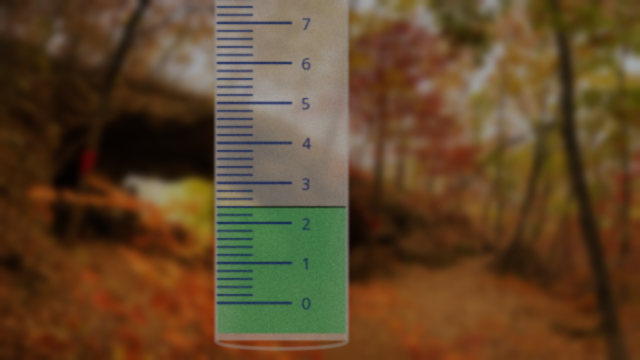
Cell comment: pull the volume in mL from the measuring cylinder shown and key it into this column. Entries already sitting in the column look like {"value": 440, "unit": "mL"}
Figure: {"value": 2.4, "unit": "mL"}
